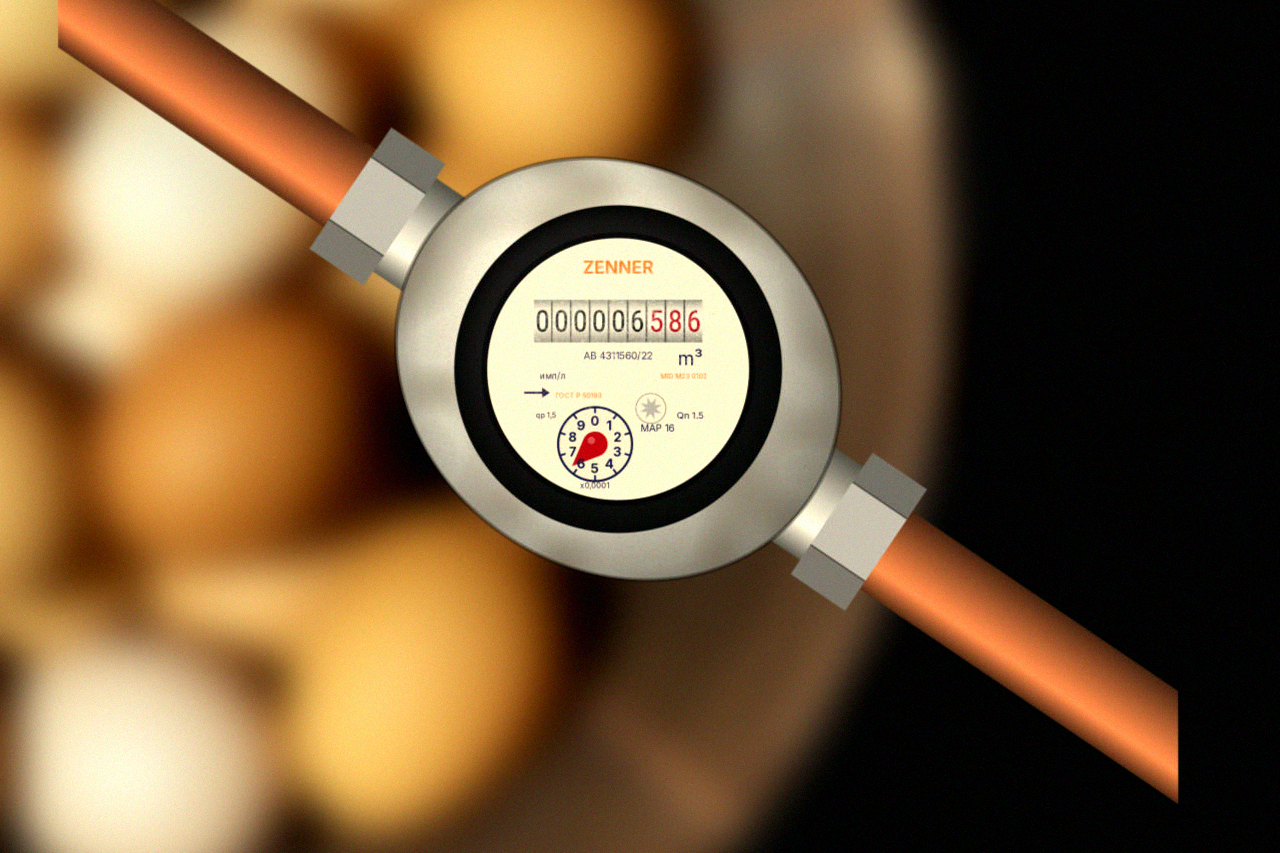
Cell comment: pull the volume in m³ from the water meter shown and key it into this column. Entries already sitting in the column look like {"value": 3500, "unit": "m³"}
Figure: {"value": 6.5866, "unit": "m³"}
